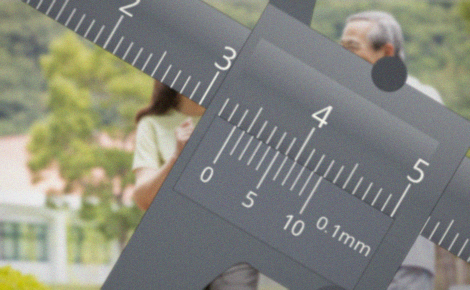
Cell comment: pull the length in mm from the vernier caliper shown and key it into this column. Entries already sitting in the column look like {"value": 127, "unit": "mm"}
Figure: {"value": 33.8, "unit": "mm"}
